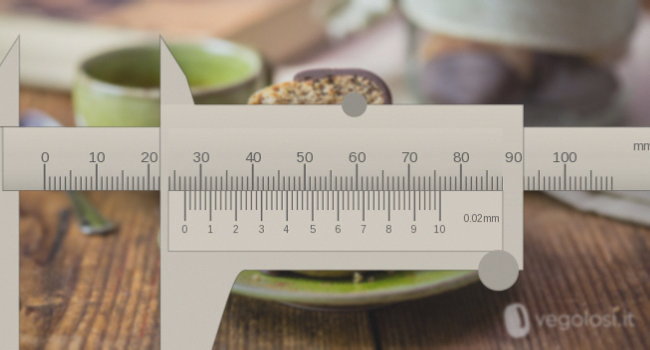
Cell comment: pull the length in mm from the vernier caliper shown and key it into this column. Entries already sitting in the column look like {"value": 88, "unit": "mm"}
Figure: {"value": 27.0, "unit": "mm"}
